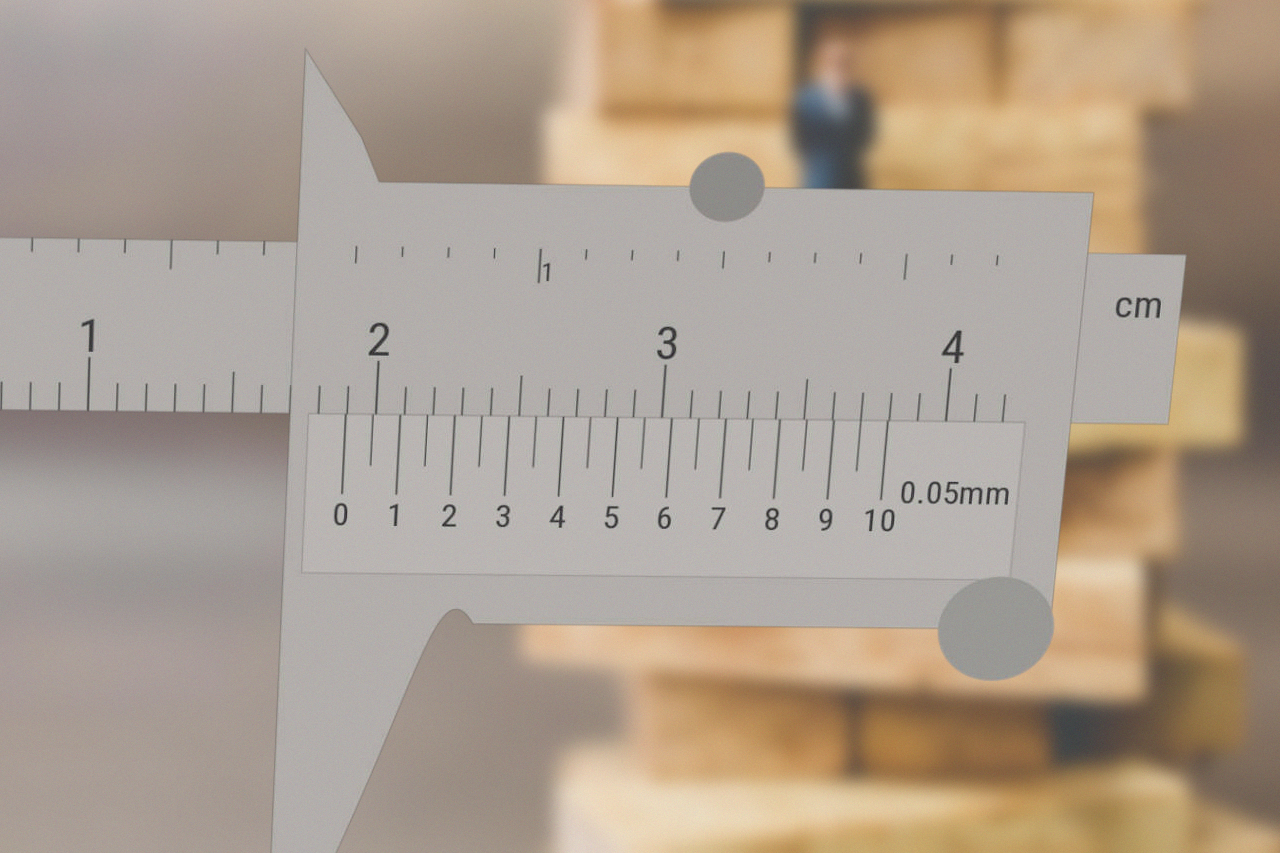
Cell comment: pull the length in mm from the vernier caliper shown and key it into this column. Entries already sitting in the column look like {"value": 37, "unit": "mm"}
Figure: {"value": 18.95, "unit": "mm"}
